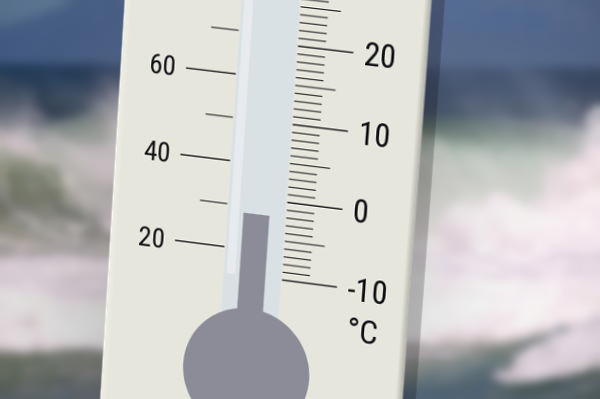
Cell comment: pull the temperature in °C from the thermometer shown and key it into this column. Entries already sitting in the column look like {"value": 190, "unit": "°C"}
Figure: {"value": -2, "unit": "°C"}
